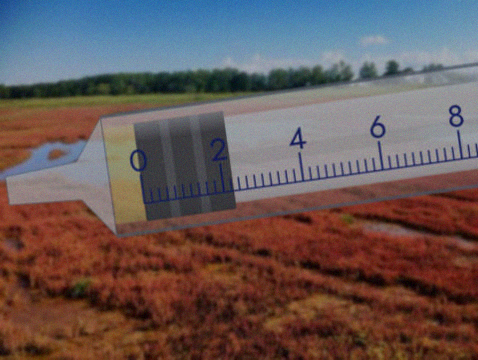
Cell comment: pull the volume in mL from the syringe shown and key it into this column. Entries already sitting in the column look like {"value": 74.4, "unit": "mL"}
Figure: {"value": 0, "unit": "mL"}
